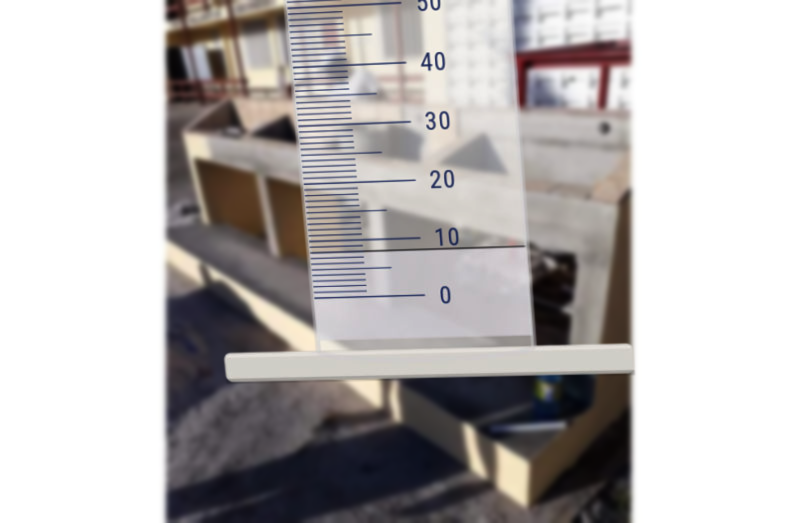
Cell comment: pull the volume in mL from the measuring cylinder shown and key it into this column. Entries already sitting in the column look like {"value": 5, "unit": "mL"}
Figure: {"value": 8, "unit": "mL"}
